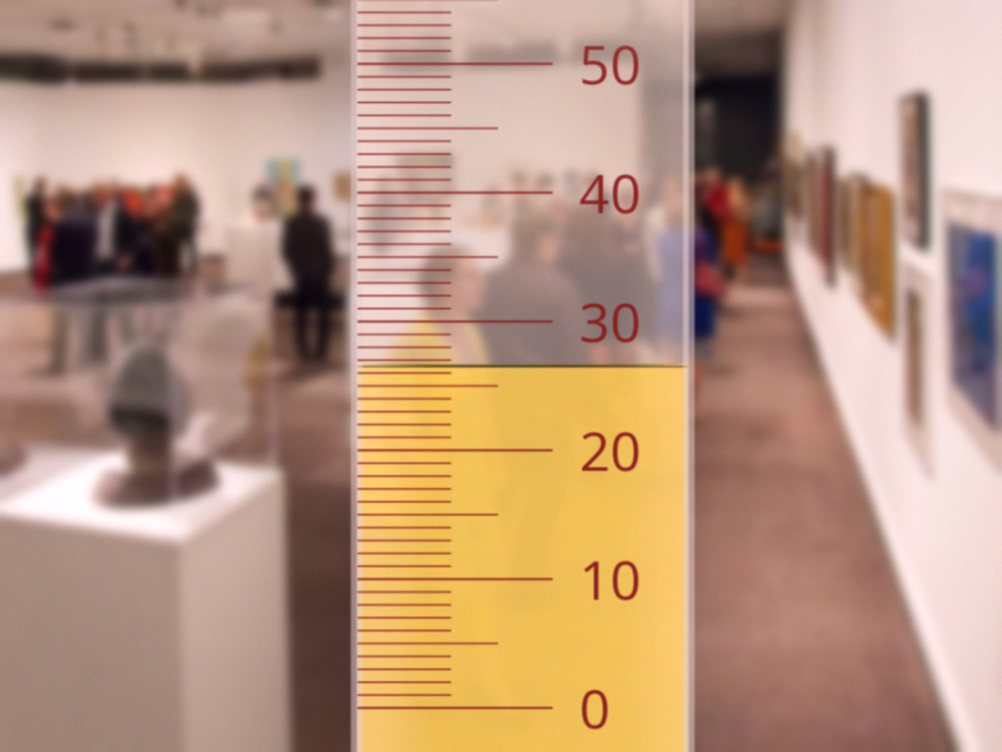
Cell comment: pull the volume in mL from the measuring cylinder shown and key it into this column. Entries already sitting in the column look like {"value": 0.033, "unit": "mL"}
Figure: {"value": 26.5, "unit": "mL"}
